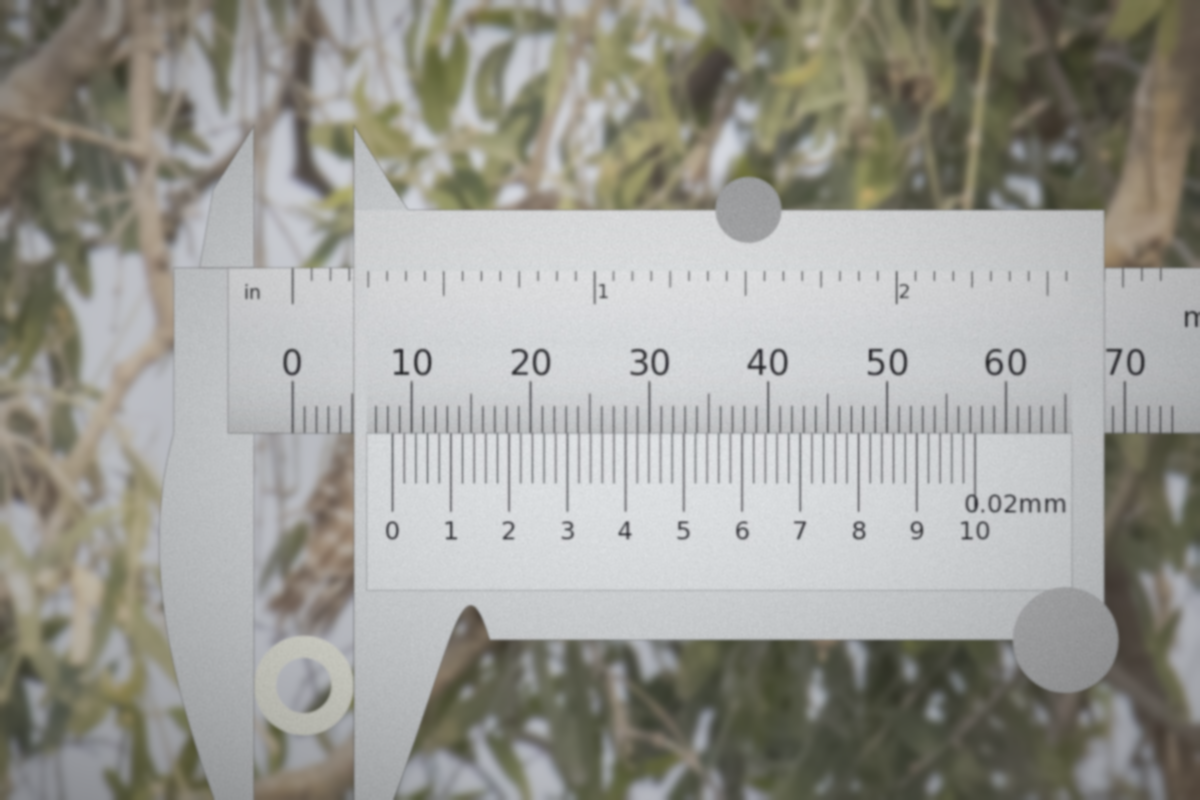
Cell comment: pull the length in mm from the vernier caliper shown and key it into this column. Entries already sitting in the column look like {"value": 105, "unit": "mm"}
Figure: {"value": 8.4, "unit": "mm"}
